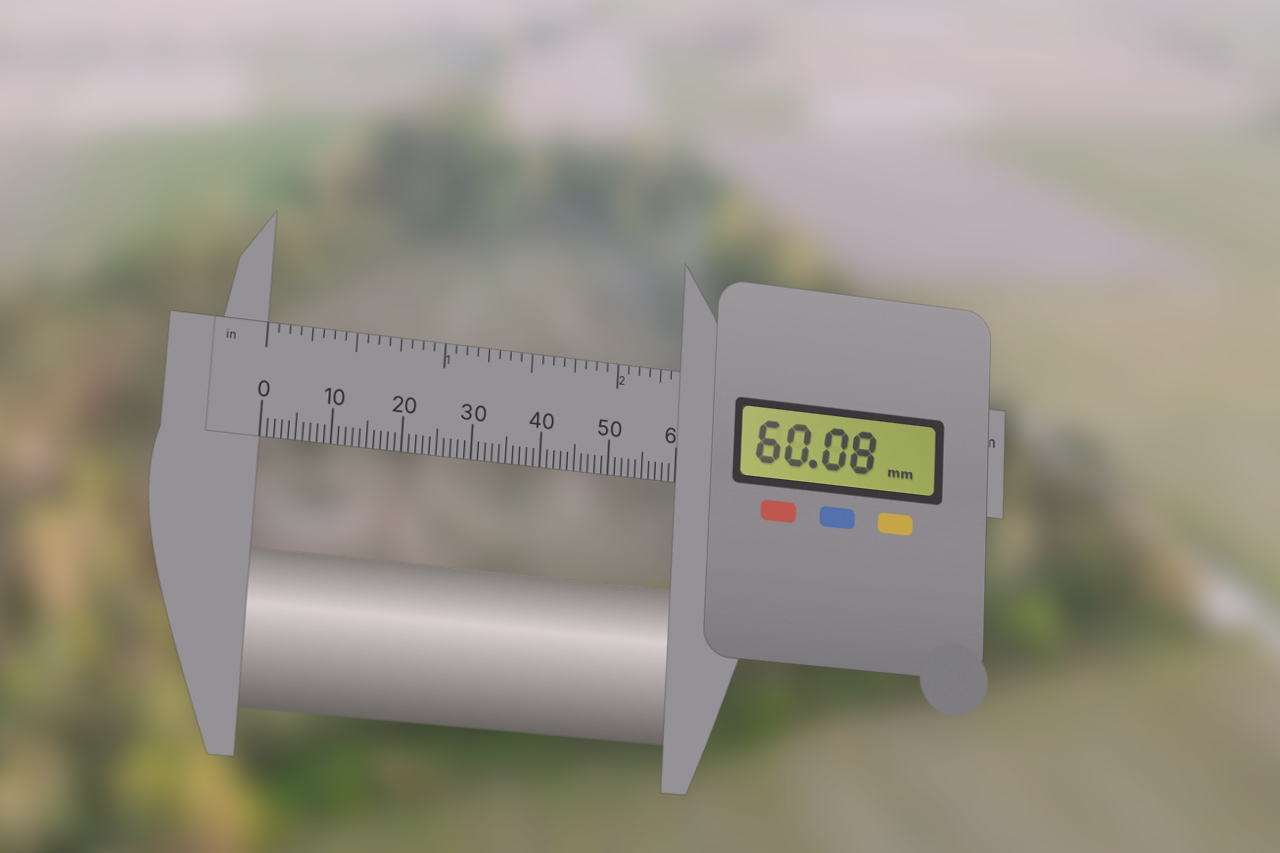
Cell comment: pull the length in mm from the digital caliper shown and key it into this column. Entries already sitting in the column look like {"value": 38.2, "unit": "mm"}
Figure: {"value": 60.08, "unit": "mm"}
